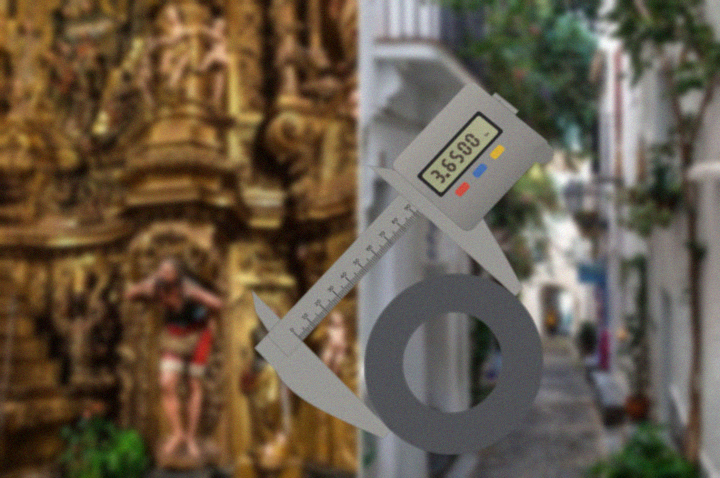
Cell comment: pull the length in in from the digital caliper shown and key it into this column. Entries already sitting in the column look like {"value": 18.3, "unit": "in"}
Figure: {"value": 3.6500, "unit": "in"}
